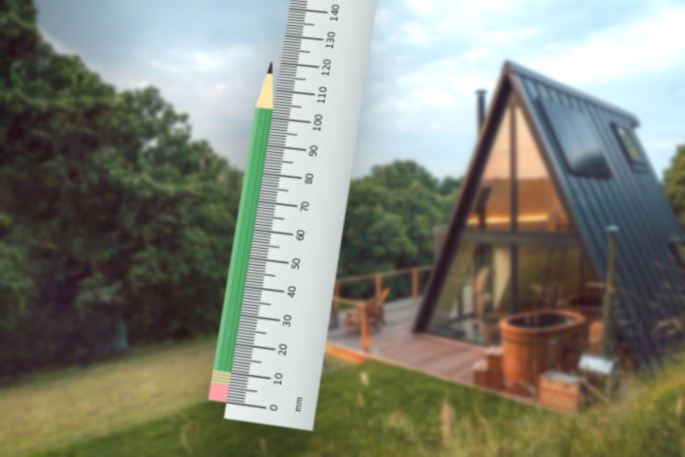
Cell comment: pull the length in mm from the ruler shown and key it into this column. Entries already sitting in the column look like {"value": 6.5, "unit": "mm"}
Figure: {"value": 120, "unit": "mm"}
